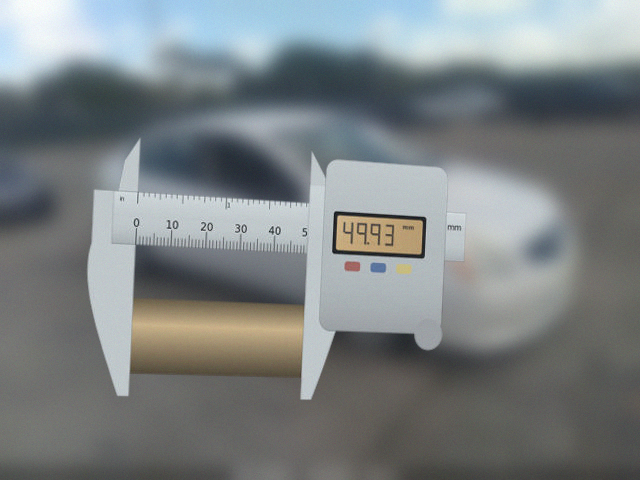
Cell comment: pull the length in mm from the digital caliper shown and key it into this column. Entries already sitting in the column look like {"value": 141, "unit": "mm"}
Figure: {"value": 49.93, "unit": "mm"}
